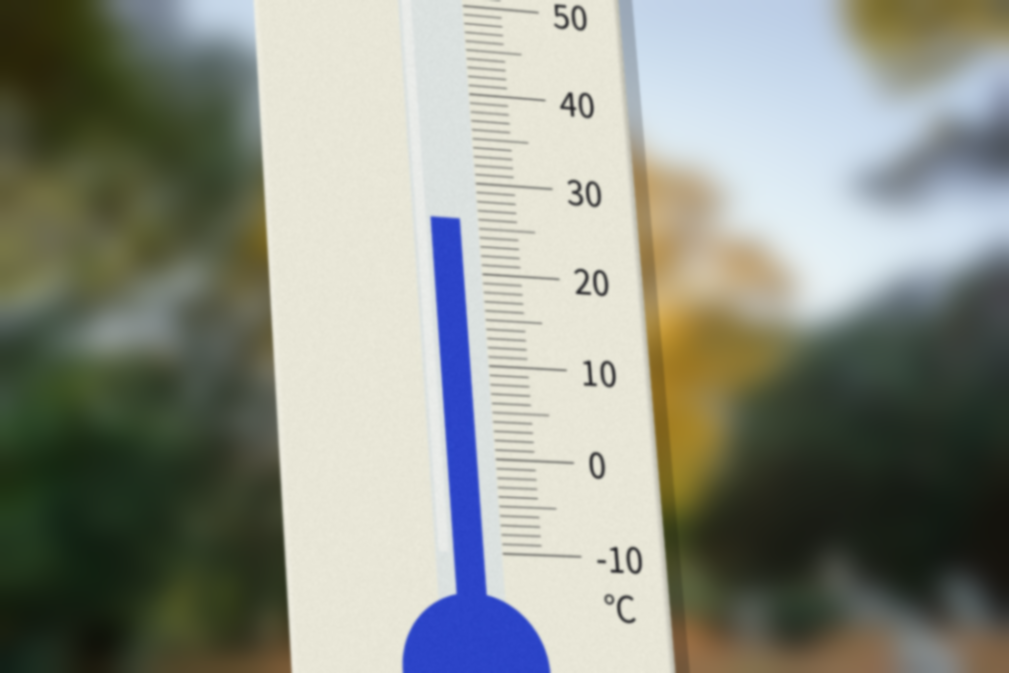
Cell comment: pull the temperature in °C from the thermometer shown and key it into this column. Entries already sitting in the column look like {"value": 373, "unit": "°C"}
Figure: {"value": 26, "unit": "°C"}
